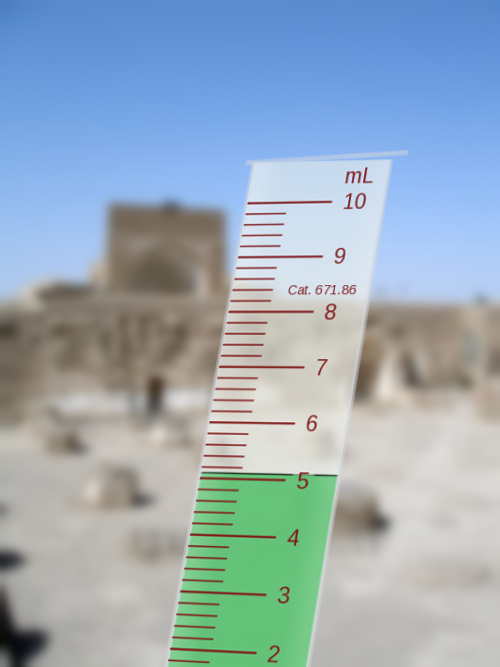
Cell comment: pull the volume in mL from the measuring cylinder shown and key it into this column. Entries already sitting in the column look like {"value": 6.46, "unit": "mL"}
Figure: {"value": 5.1, "unit": "mL"}
